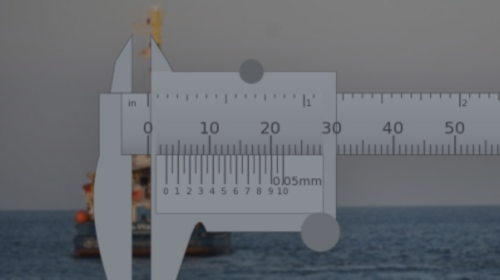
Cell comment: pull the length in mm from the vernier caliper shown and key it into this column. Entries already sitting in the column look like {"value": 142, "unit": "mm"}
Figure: {"value": 3.0, "unit": "mm"}
